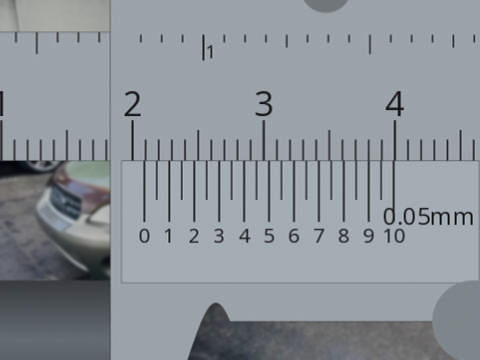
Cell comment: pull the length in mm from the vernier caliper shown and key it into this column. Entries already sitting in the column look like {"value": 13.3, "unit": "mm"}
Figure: {"value": 20.9, "unit": "mm"}
